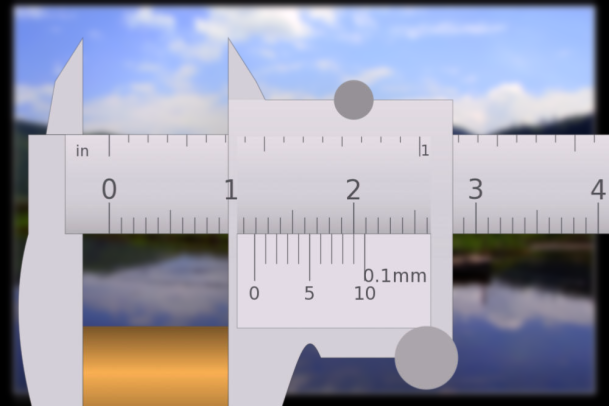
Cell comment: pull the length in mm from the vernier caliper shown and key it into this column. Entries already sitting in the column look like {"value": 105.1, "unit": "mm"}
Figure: {"value": 11.9, "unit": "mm"}
